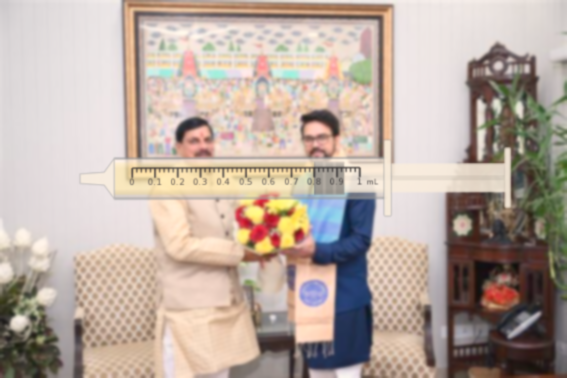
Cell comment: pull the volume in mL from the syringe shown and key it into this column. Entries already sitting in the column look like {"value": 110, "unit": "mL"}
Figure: {"value": 0.8, "unit": "mL"}
